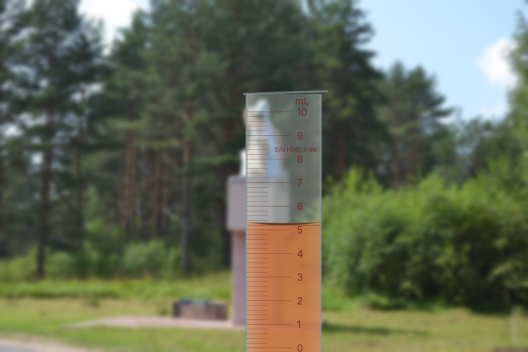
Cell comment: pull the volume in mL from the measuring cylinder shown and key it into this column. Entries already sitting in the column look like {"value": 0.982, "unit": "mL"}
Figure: {"value": 5.2, "unit": "mL"}
